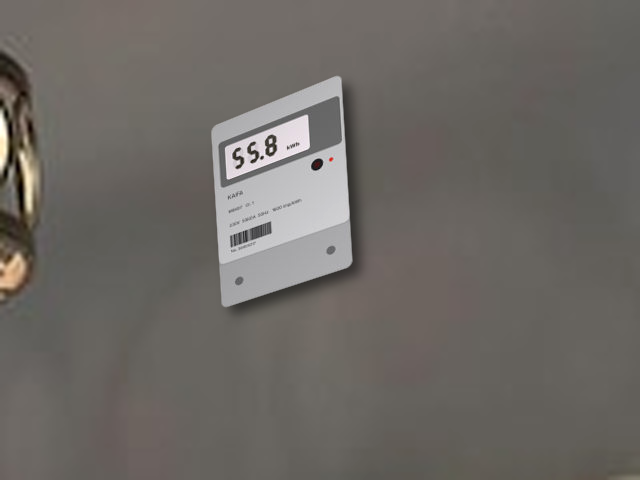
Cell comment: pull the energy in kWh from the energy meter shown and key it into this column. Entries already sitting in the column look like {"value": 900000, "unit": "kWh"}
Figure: {"value": 55.8, "unit": "kWh"}
